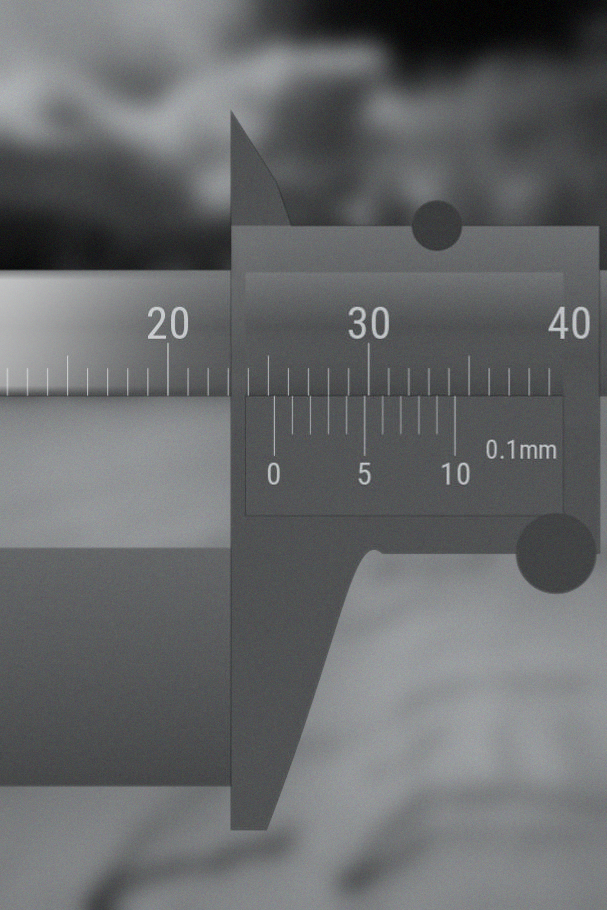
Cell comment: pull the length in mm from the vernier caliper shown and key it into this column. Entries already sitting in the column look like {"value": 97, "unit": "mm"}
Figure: {"value": 25.3, "unit": "mm"}
